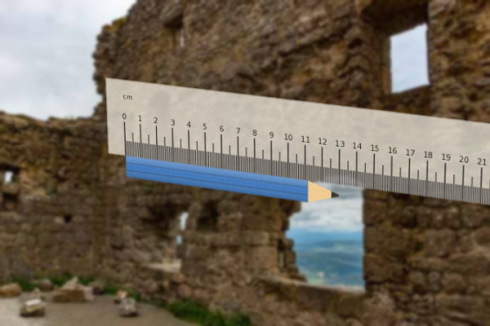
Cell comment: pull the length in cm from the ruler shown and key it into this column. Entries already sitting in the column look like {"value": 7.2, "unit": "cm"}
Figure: {"value": 13, "unit": "cm"}
